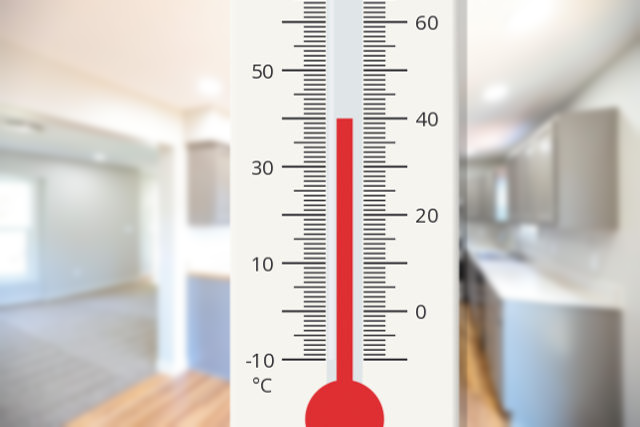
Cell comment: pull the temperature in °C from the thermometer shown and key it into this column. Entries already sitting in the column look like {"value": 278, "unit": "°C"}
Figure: {"value": 40, "unit": "°C"}
